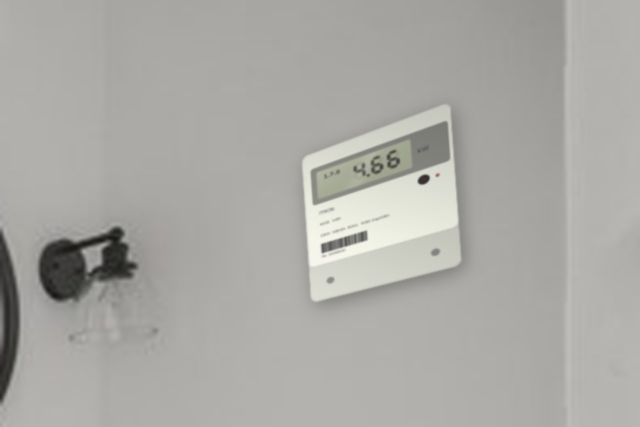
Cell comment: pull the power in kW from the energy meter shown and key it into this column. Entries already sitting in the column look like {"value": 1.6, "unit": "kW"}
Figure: {"value": 4.66, "unit": "kW"}
